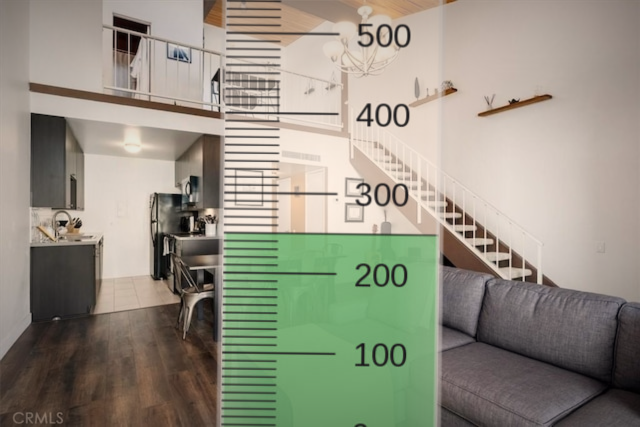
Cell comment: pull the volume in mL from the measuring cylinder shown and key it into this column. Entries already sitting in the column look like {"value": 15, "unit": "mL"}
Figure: {"value": 250, "unit": "mL"}
